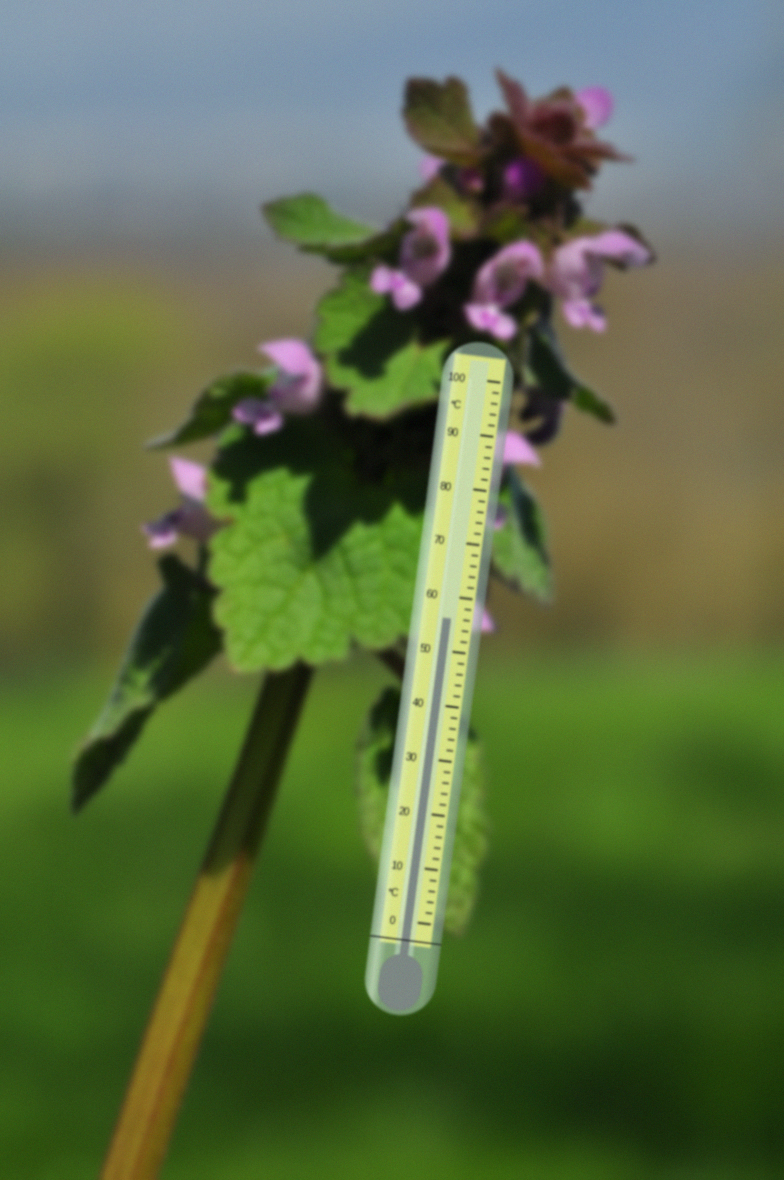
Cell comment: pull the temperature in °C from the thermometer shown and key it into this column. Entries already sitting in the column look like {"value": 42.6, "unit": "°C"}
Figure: {"value": 56, "unit": "°C"}
